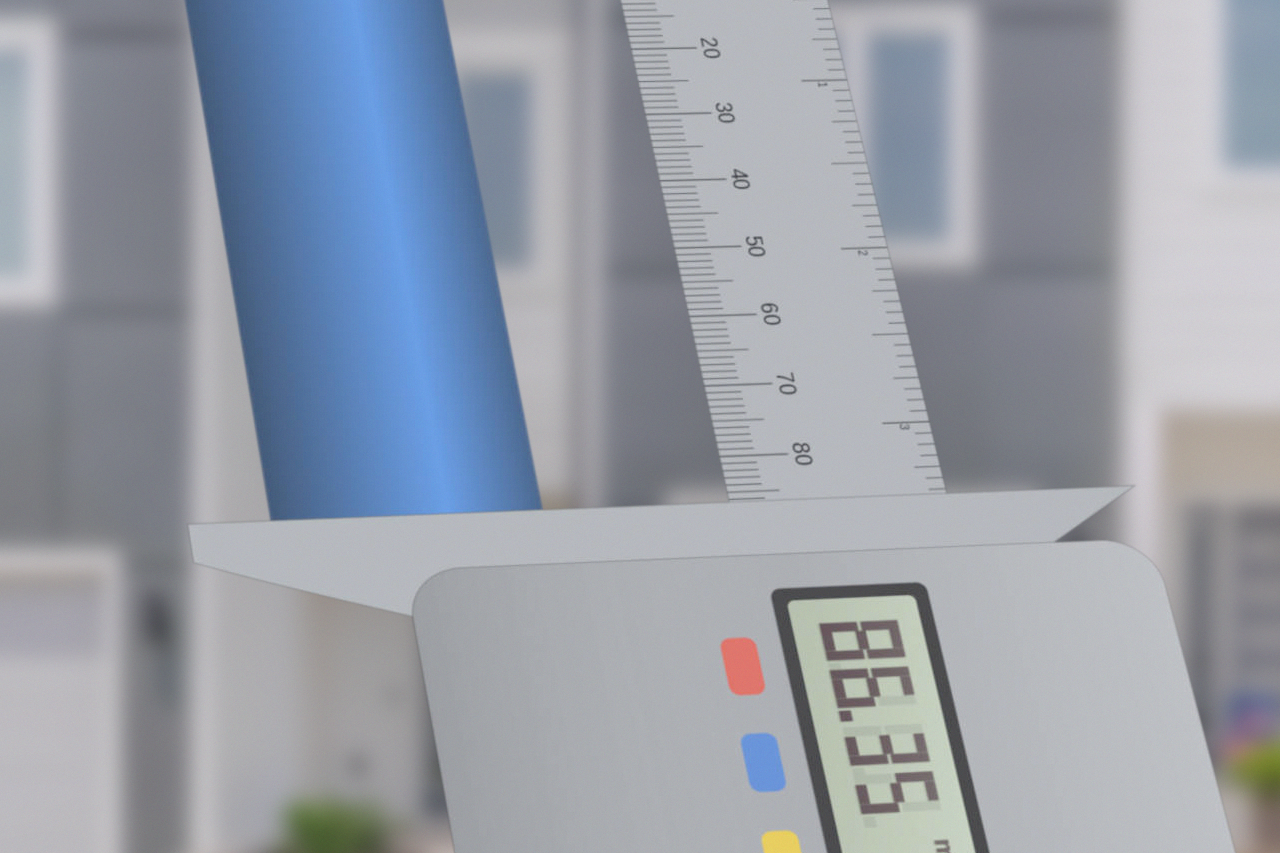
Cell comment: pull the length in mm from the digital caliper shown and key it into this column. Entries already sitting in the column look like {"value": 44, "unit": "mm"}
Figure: {"value": 86.35, "unit": "mm"}
